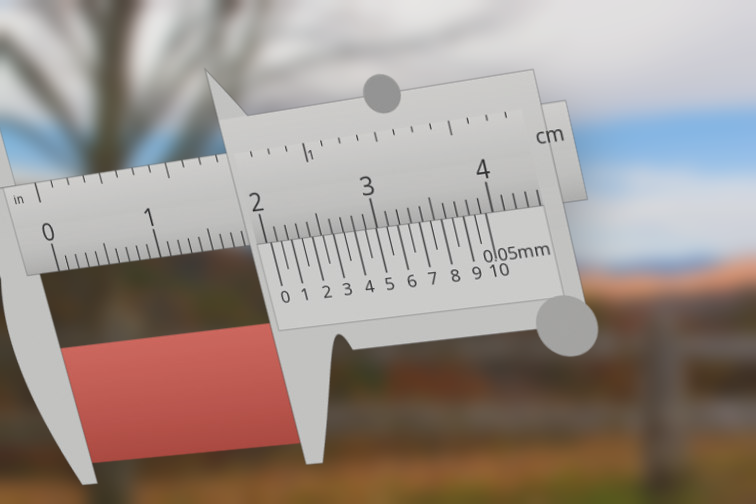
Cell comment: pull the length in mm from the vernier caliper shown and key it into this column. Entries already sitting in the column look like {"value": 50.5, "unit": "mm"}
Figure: {"value": 20.4, "unit": "mm"}
